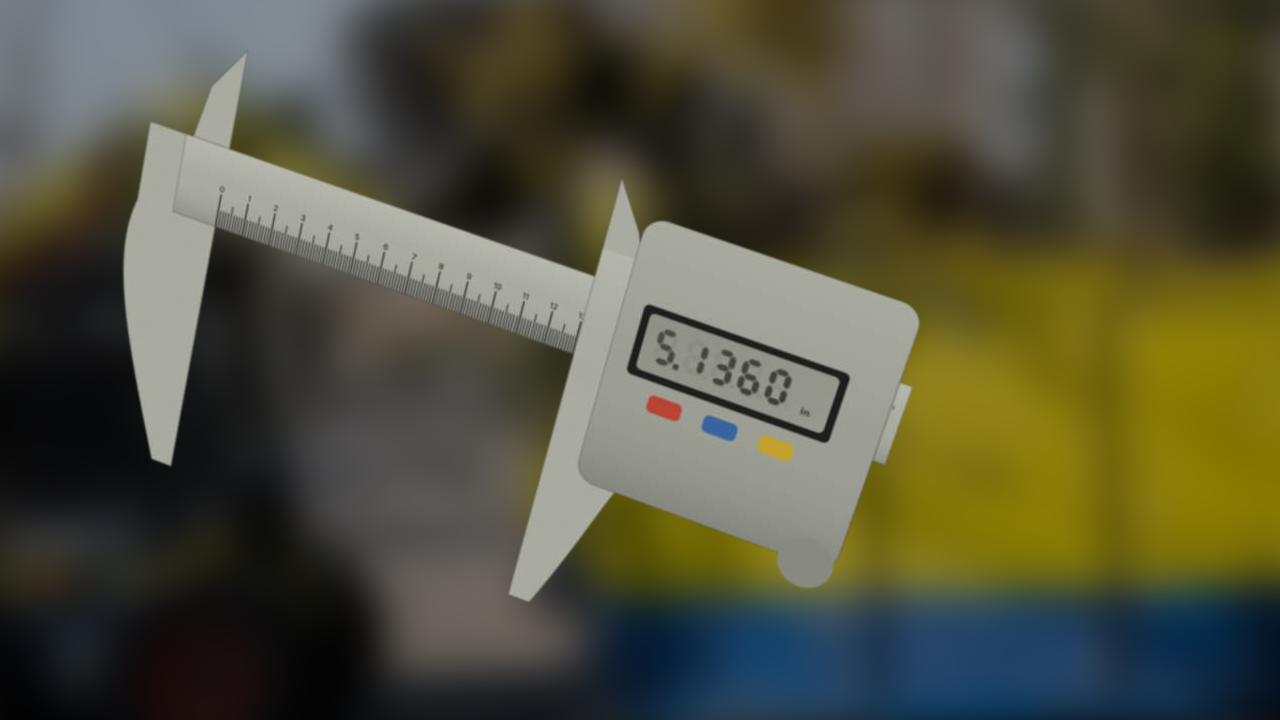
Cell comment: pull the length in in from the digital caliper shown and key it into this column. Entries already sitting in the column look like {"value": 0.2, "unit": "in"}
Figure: {"value": 5.1360, "unit": "in"}
